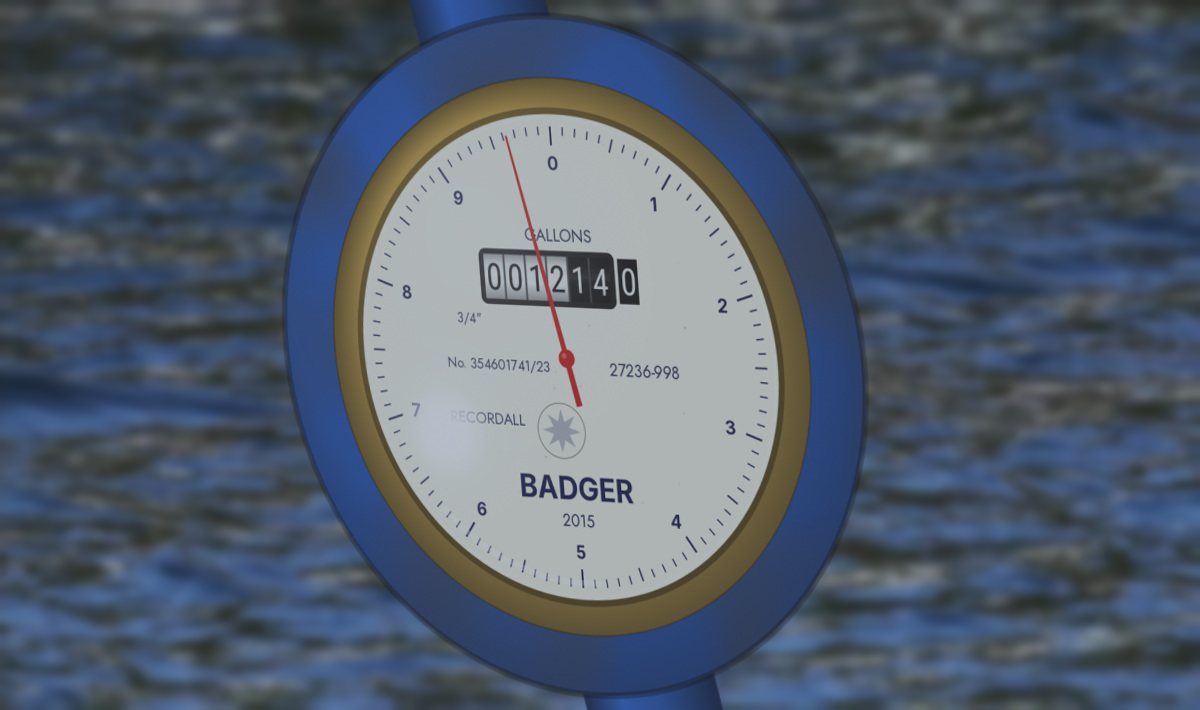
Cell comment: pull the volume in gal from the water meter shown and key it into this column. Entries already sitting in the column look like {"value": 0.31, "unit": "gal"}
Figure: {"value": 12139.6, "unit": "gal"}
